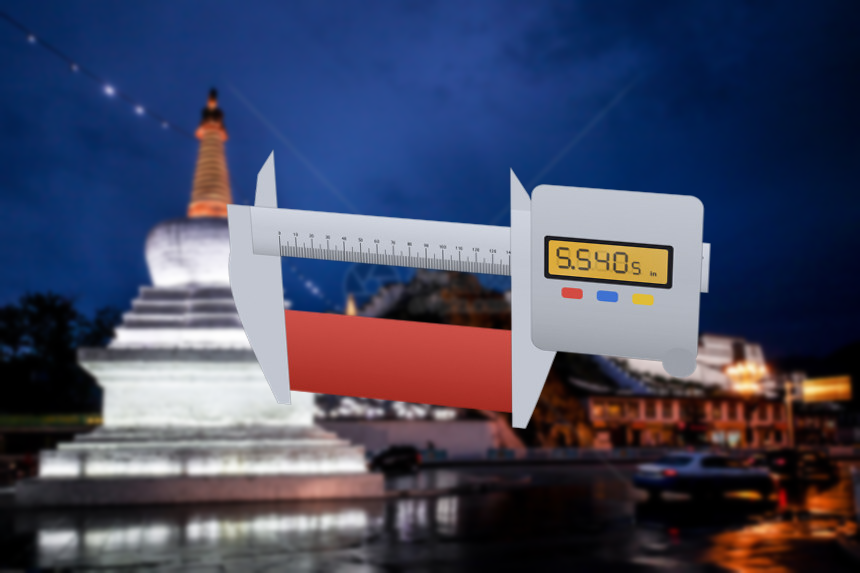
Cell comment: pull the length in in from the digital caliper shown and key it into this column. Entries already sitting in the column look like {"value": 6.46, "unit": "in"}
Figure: {"value": 5.5405, "unit": "in"}
